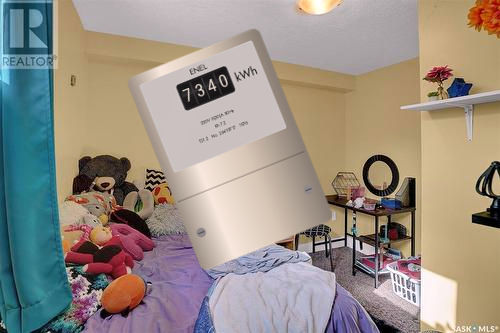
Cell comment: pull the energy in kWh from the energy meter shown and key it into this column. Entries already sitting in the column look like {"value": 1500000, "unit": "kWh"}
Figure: {"value": 7340, "unit": "kWh"}
